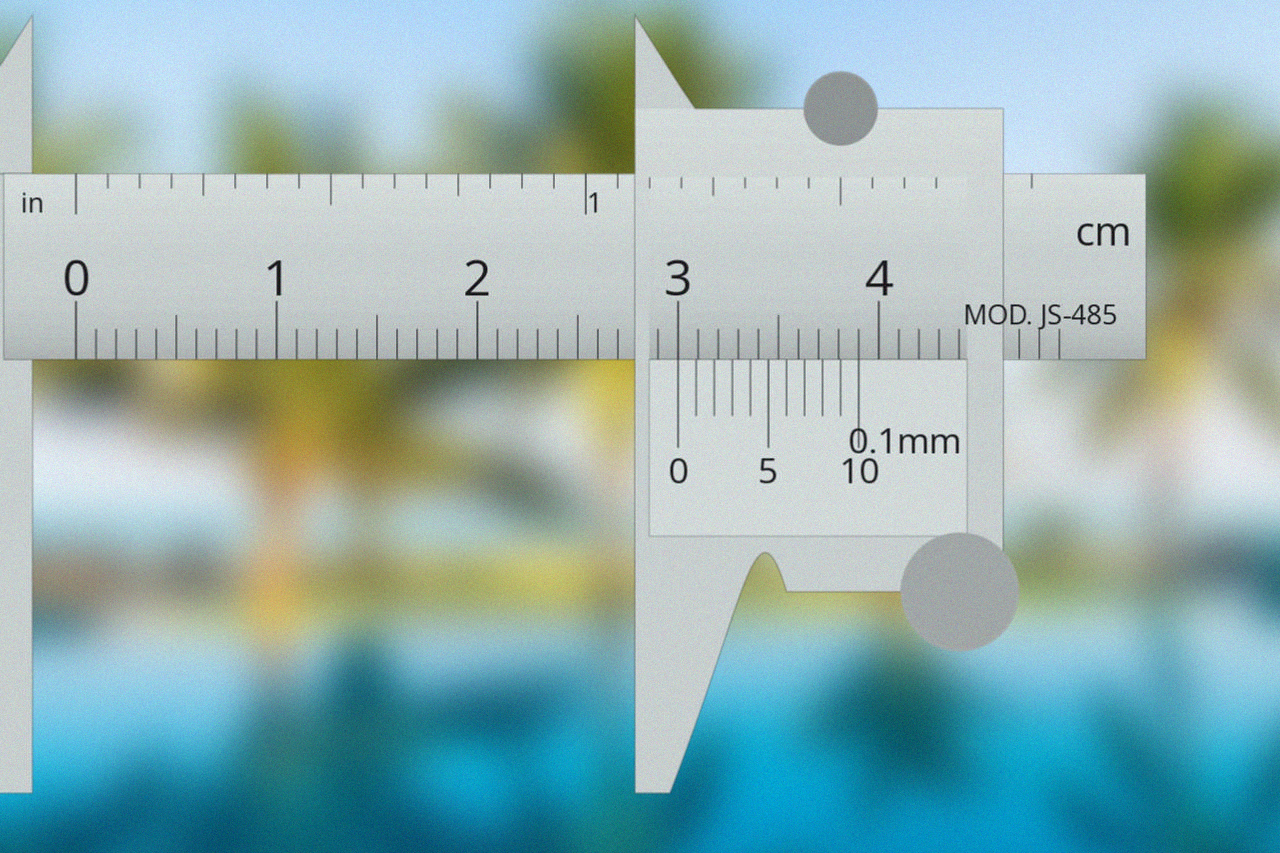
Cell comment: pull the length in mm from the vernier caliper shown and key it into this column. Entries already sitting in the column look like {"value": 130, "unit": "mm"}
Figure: {"value": 30.0, "unit": "mm"}
